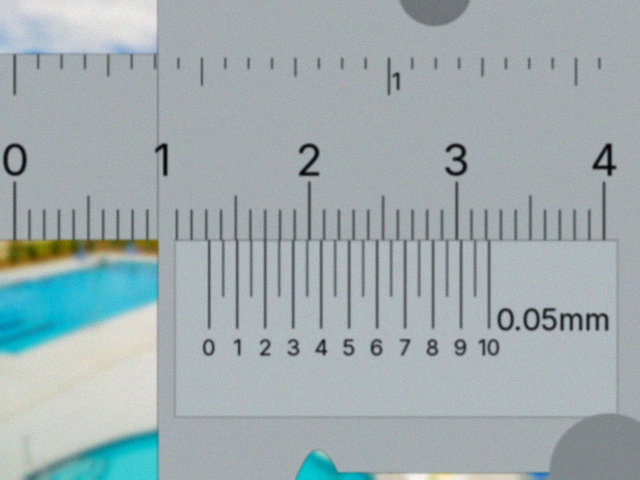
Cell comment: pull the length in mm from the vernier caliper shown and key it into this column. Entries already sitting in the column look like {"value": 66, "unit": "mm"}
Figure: {"value": 13.2, "unit": "mm"}
